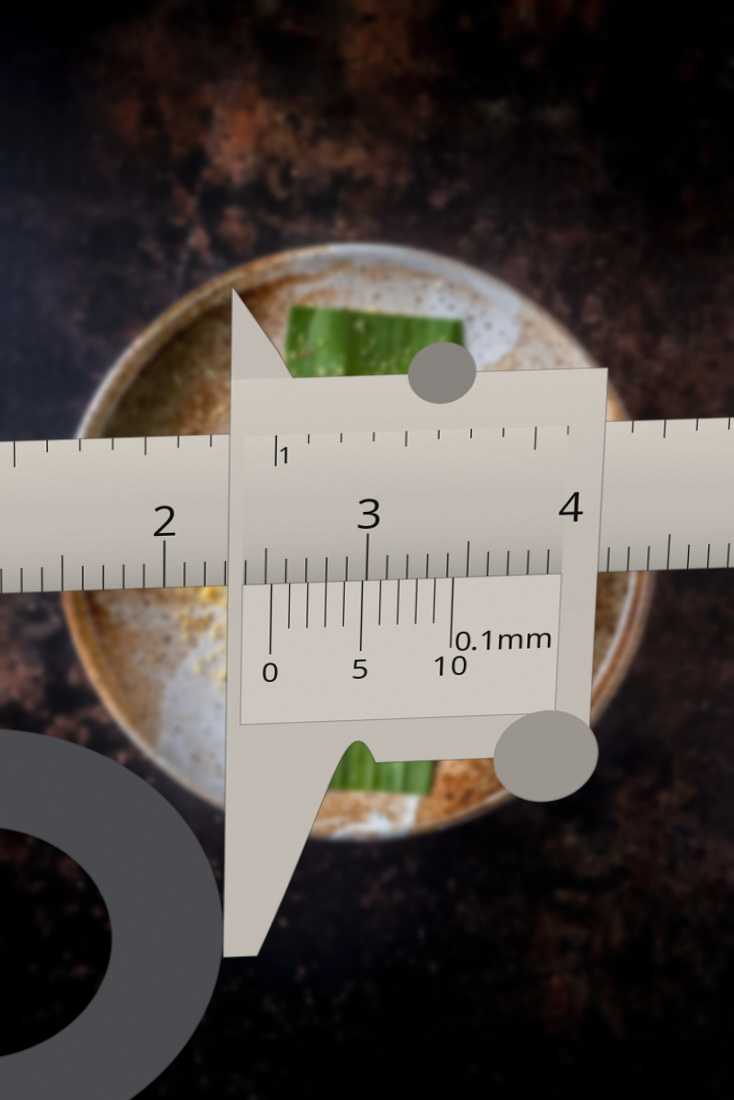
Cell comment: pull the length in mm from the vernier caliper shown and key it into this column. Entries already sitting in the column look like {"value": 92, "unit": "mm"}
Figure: {"value": 25.3, "unit": "mm"}
